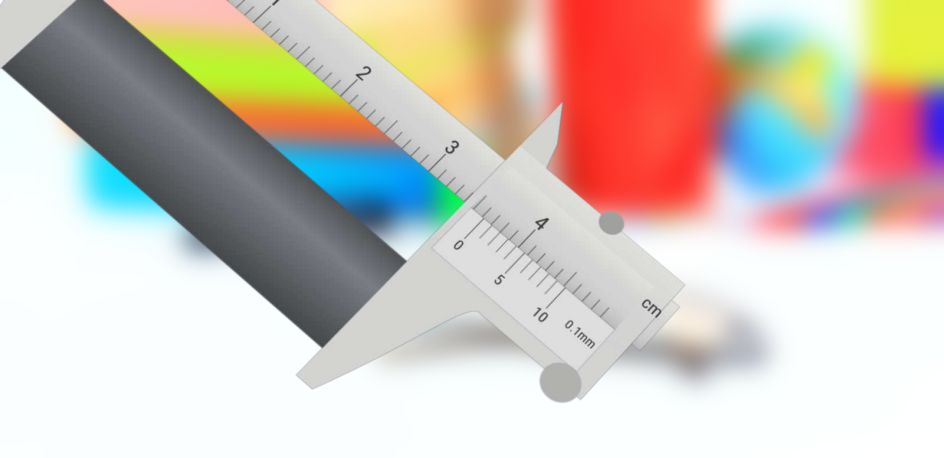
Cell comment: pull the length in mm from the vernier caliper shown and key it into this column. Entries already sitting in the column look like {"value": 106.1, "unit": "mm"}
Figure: {"value": 36.2, "unit": "mm"}
